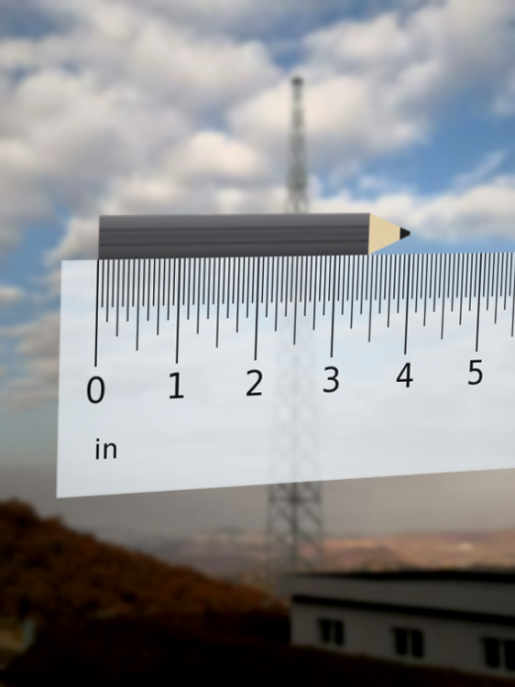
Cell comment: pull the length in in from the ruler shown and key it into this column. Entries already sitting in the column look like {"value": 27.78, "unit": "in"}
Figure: {"value": 4, "unit": "in"}
